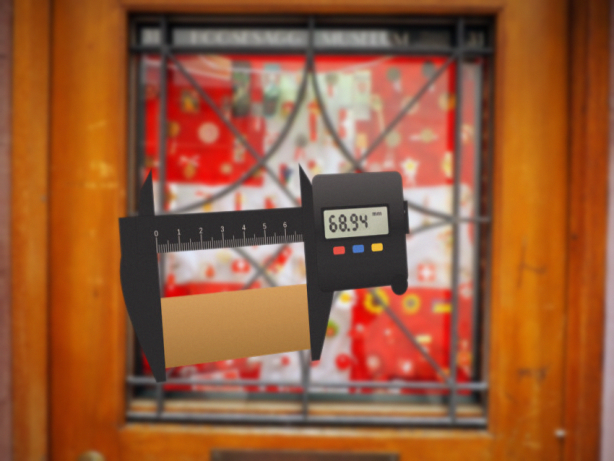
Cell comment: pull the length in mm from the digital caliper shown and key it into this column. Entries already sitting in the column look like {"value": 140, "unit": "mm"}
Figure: {"value": 68.94, "unit": "mm"}
